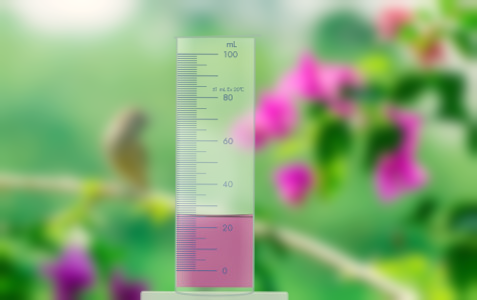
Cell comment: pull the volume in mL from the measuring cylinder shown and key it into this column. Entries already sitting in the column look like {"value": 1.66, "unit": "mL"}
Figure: {"value": 25, "unit": "mL"}
